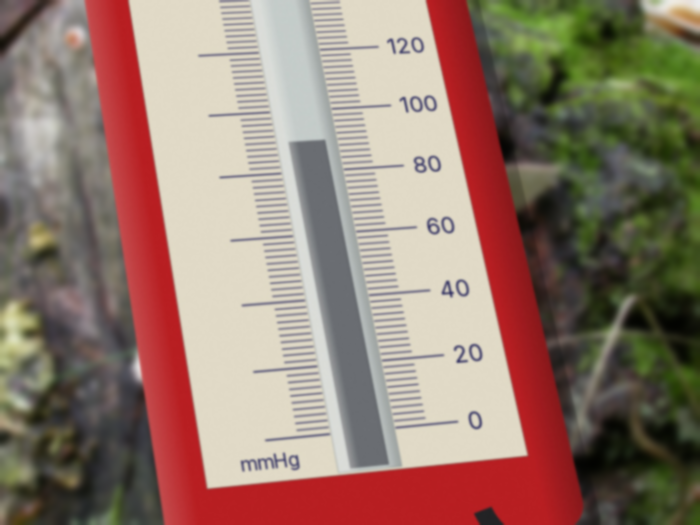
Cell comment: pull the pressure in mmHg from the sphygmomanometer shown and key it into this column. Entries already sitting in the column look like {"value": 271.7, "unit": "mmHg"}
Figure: {"value": 90, "unit": "mmHg"}
